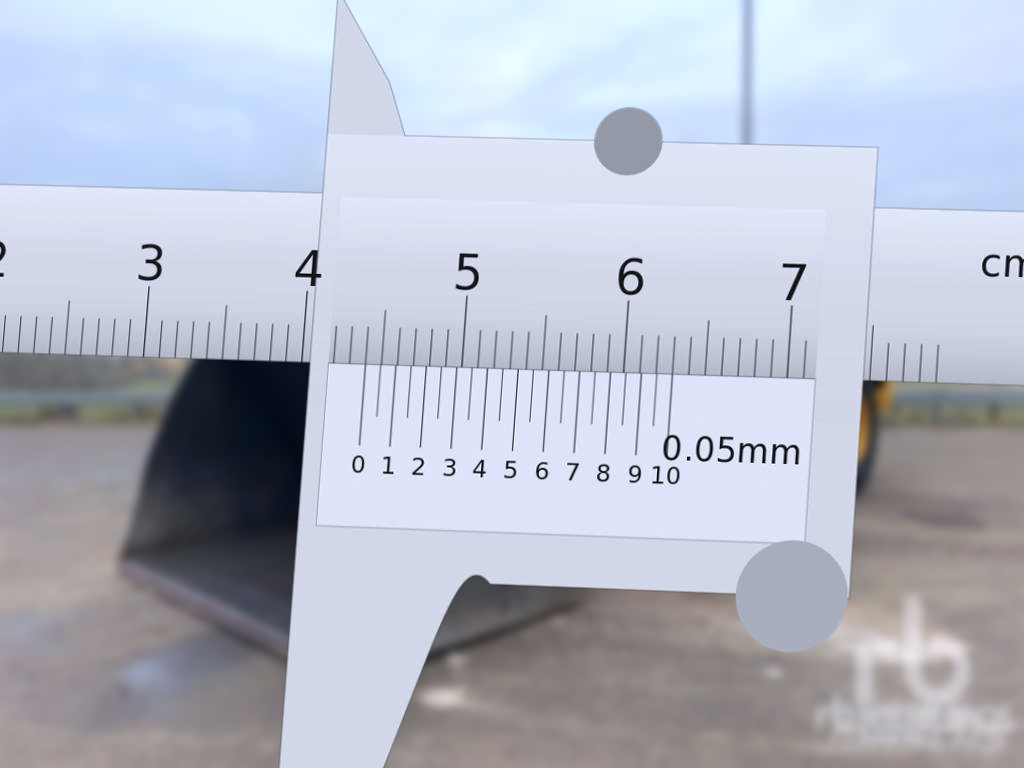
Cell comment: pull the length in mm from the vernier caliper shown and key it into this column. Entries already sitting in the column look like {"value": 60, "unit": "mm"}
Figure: {"value": 44.0, "unit": "mm"}
